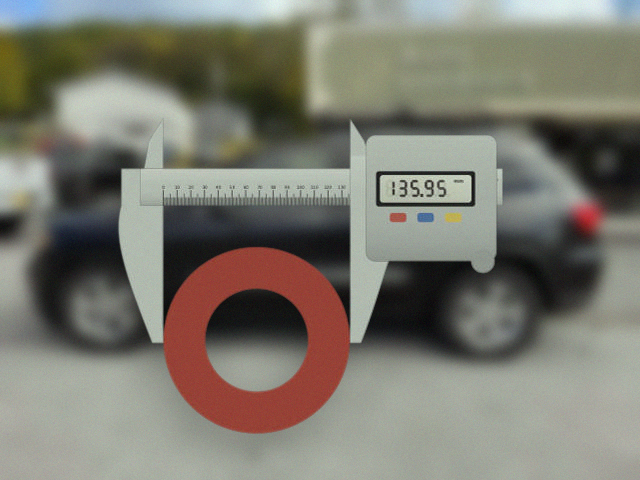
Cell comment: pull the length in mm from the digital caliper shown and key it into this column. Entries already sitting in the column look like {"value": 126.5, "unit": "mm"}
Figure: {"value": 135.95, "unit": "mm"}
